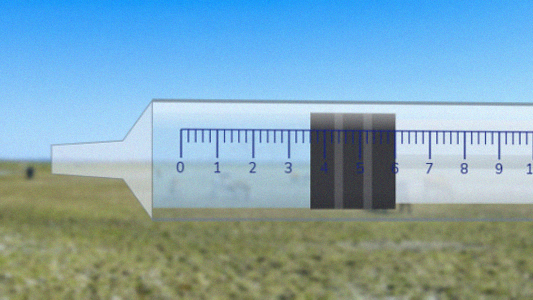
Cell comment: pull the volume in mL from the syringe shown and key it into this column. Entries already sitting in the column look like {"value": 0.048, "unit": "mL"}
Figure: {"value": 3.6, "unit": "mL"}
